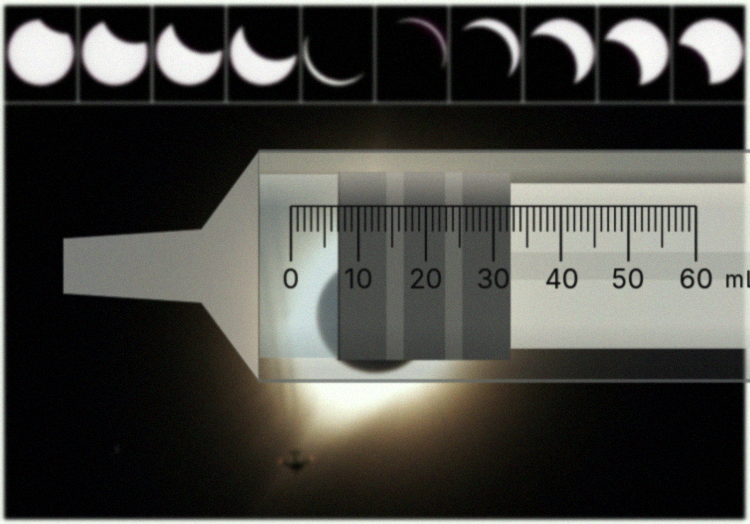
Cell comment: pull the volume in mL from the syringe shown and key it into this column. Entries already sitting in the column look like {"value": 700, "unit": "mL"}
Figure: {"value": 7, "unit": "mL"}
